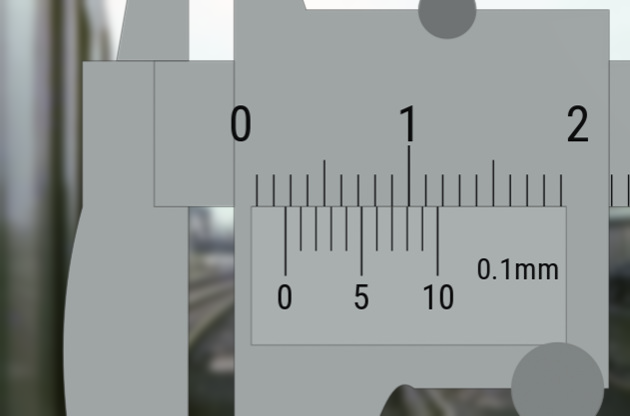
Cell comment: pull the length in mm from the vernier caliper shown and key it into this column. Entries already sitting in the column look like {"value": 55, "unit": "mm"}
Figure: {"value": 2.7, "unit": "mm"}
